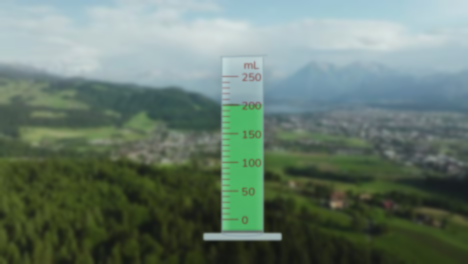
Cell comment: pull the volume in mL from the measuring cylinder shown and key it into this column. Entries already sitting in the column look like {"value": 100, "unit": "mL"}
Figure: {"value": 200, "unit": "mL"}
